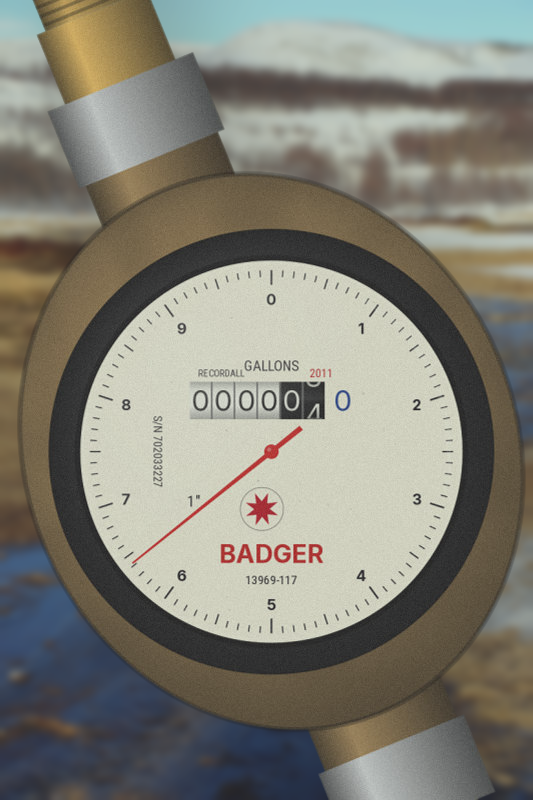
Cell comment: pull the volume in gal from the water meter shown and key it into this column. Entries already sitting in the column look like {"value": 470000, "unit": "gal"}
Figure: {"value": 36.4, "unit": "gal"}
